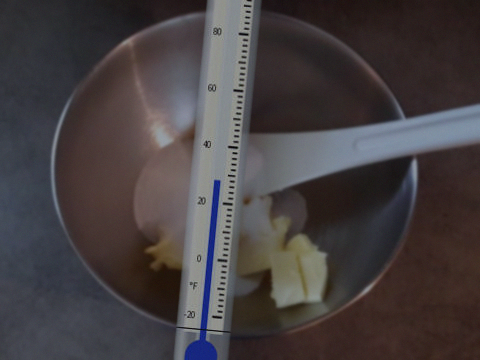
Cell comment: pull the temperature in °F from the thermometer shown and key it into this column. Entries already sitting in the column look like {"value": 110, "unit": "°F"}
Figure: {"value": 28, "unit": "°F"}
